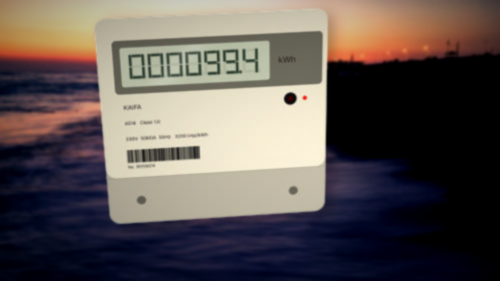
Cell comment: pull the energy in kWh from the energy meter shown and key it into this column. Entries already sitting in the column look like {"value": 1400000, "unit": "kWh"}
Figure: {"value": 99.4, "unit": "kWh"}
